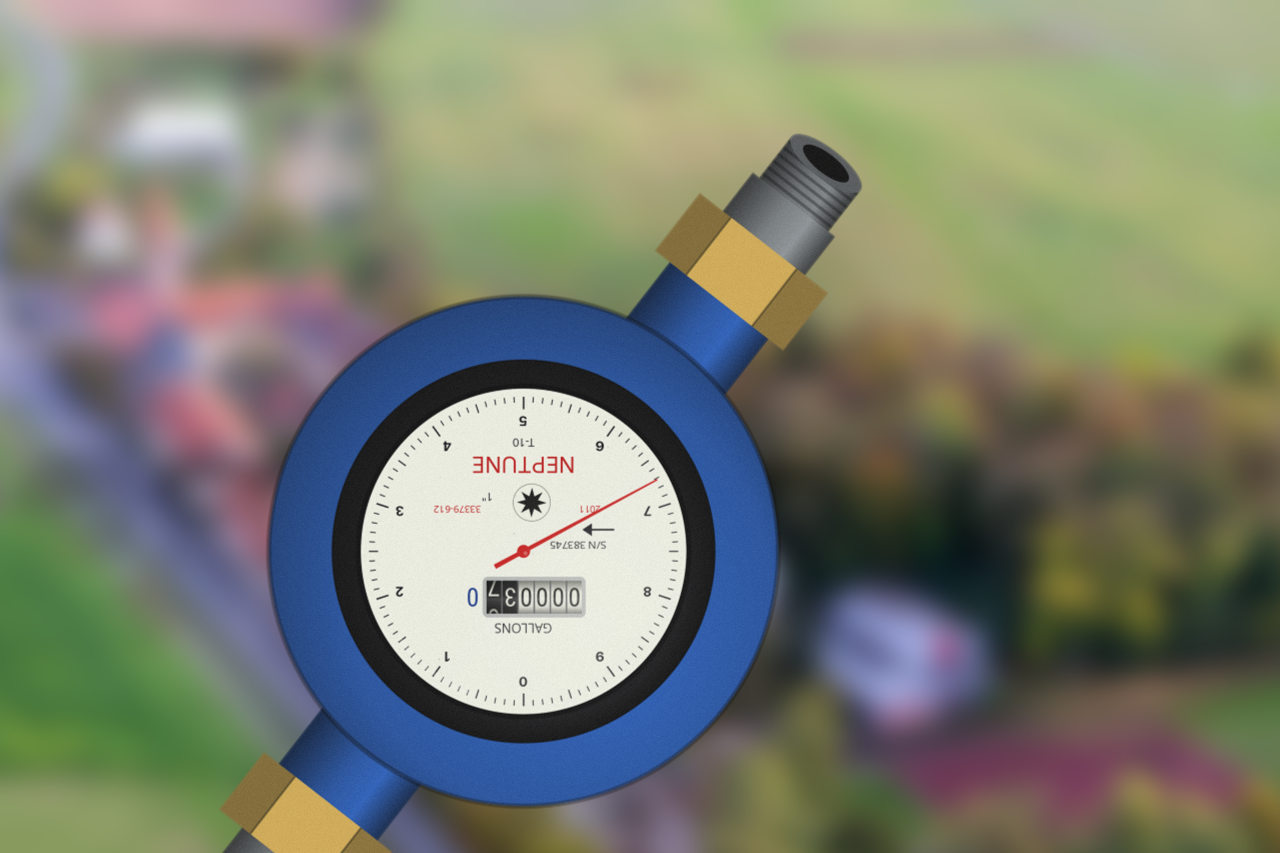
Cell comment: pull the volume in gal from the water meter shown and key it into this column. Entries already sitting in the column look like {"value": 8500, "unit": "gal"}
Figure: {"value": 366.7, "unit": "gal"}
